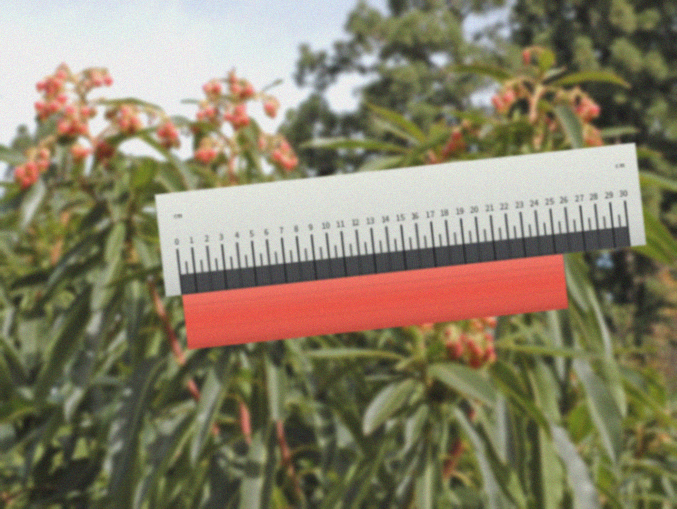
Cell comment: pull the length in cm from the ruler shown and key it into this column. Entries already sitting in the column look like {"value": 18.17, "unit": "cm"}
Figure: {"value": 25.5, "unit": "cm"}
